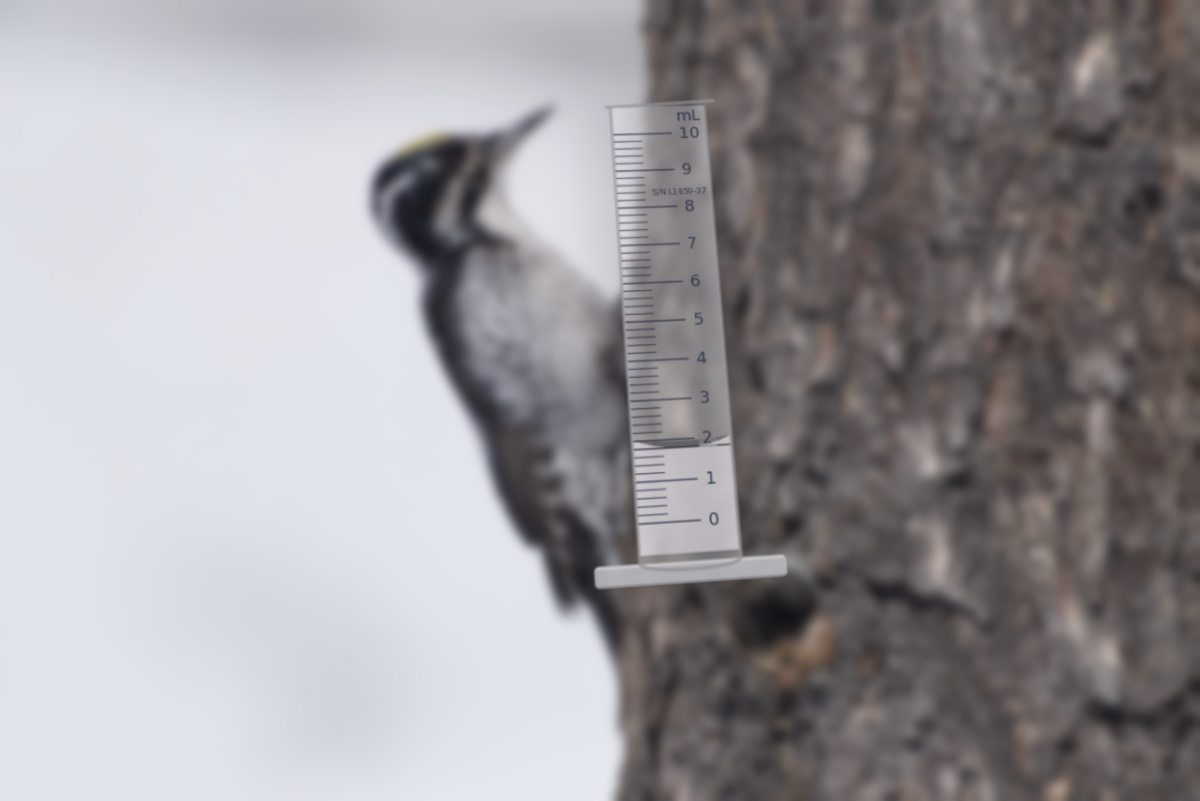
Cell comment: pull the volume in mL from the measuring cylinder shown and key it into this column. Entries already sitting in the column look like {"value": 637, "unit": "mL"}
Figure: {"value": 1.8, "unit": "mL"}
